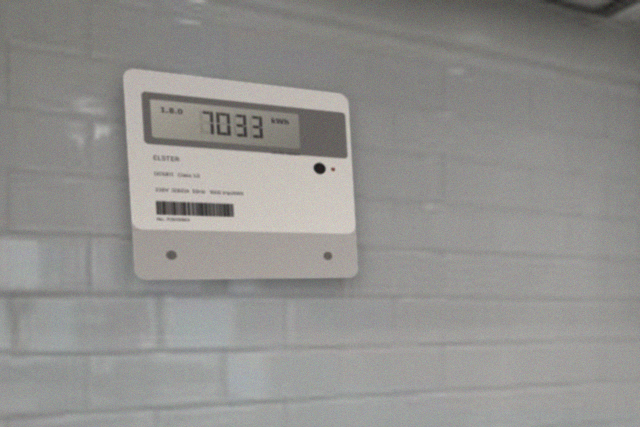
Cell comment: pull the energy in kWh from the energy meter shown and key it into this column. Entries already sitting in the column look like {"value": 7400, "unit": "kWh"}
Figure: {"value": 7033, "unit": "kWh"}
